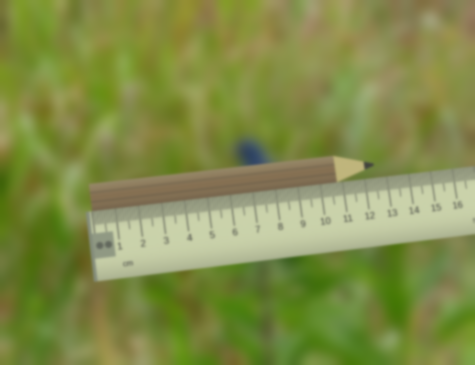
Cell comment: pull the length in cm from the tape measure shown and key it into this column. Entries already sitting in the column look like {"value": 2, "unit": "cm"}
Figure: {"value": 12.5, "unit": "cm"}
